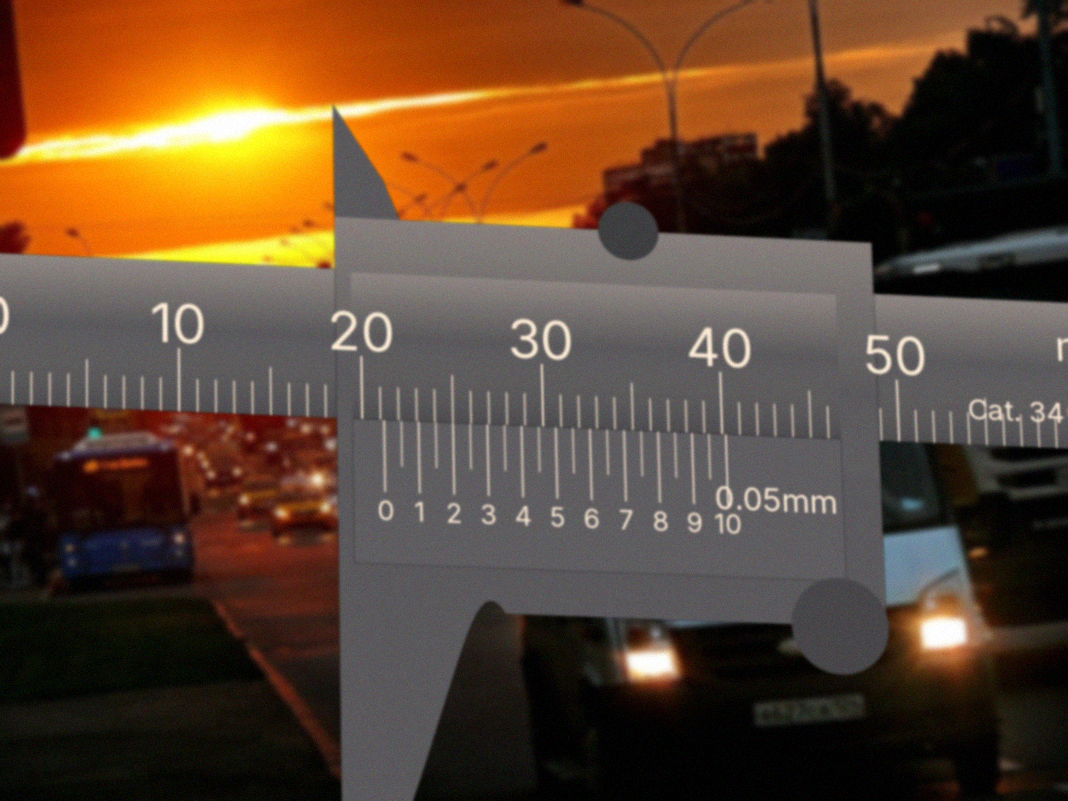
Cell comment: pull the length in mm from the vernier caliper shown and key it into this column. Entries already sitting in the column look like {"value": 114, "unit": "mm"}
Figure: {"value": 21.2, "unit": "mm"}
